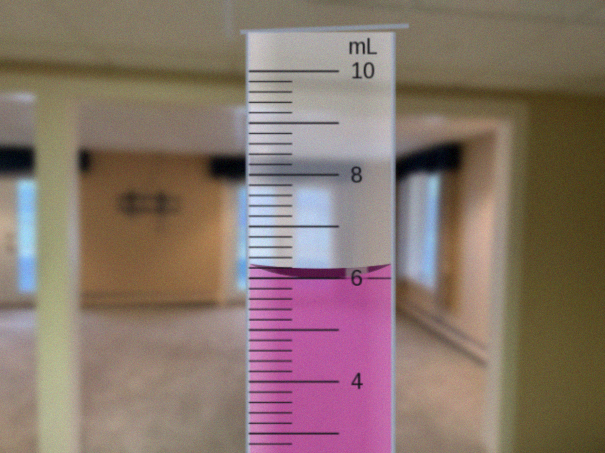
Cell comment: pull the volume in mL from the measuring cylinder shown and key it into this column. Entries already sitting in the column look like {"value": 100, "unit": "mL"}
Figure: {"value": 6, "unit": "mL"}
